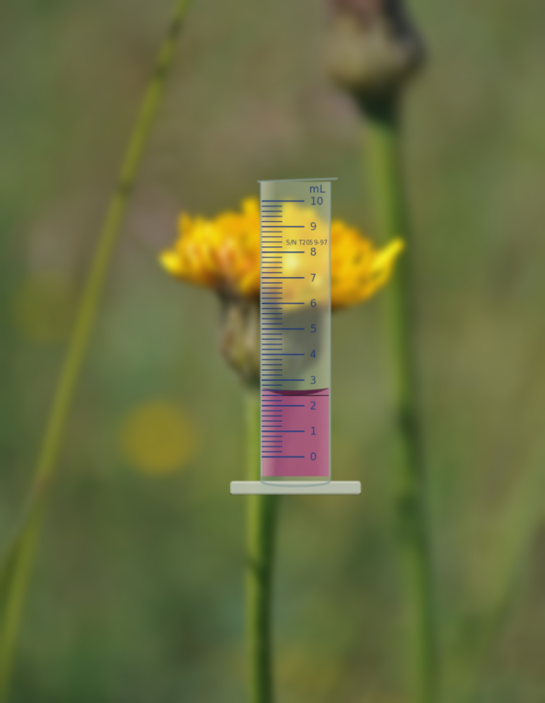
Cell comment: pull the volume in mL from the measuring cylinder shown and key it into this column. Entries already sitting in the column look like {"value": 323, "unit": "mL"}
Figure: {"value": 2.4, "unit": "mL"}
